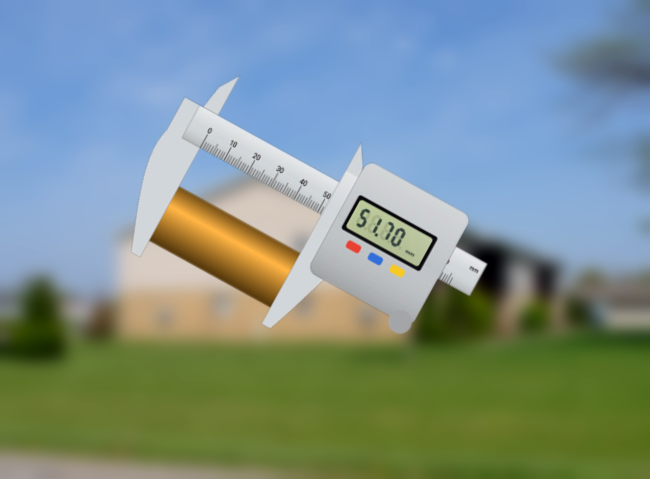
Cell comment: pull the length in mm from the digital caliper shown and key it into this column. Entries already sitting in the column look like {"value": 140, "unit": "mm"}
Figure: {"value": 51.70, "unit": "mm"}
